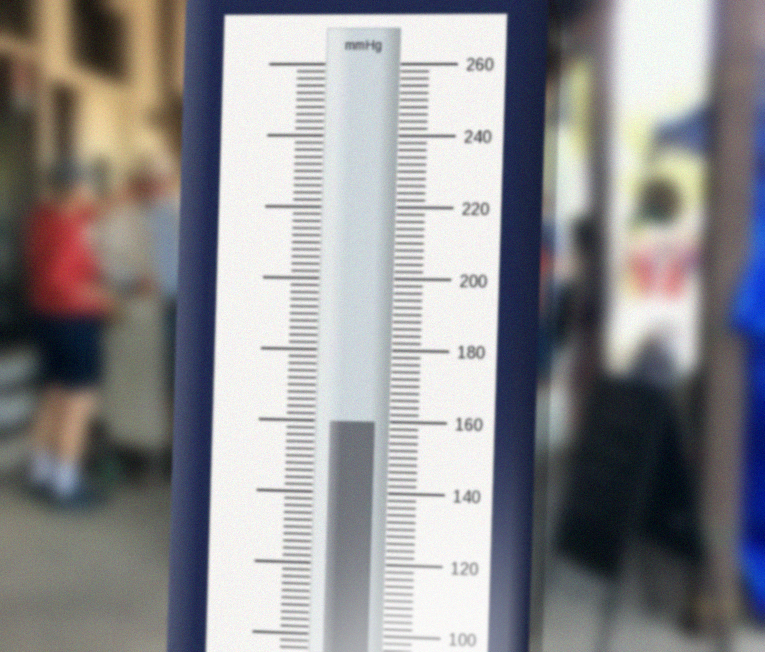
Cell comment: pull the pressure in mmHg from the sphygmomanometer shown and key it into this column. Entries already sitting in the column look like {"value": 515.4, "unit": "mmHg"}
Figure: {"value": 160, "unit": "mmHg"}
